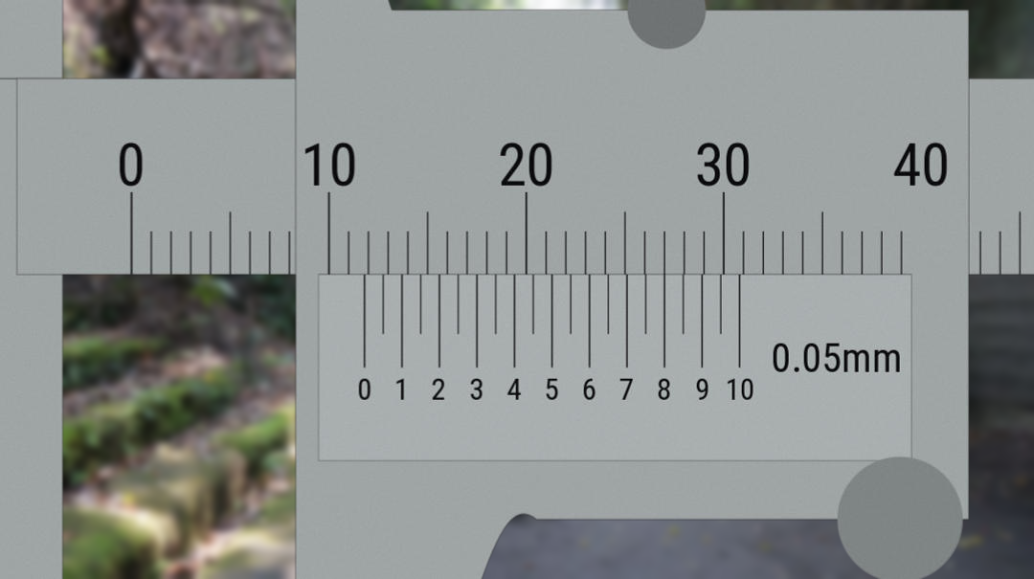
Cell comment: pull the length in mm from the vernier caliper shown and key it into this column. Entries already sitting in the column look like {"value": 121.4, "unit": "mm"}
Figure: {"value": 11.8, "unit": "mm"}
